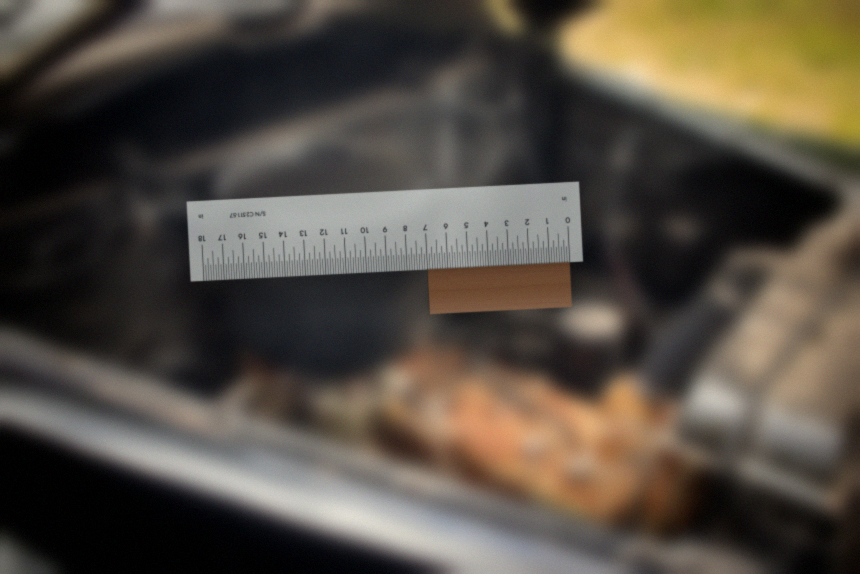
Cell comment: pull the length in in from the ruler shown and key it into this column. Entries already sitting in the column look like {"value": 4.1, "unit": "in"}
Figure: {"value": 7, "unit": "in"}
